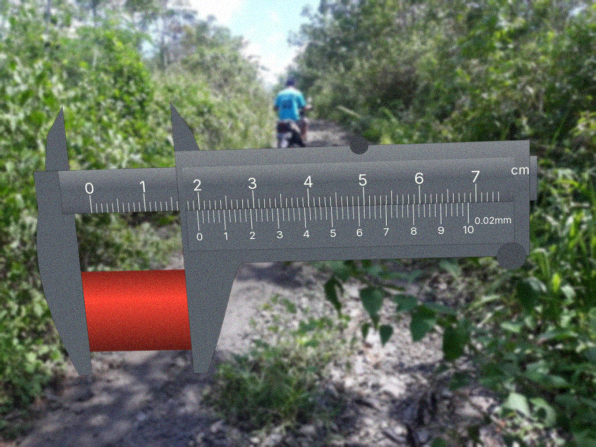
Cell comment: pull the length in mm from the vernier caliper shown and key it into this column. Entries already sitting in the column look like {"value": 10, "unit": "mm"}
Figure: {"value": 19.6, "unit": "mm"}
